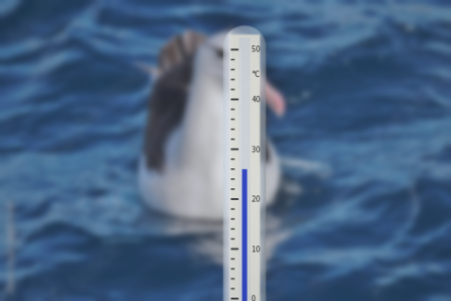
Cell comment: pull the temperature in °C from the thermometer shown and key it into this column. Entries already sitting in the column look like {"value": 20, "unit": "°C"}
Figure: {"value": 26, "unit": "°C"}
